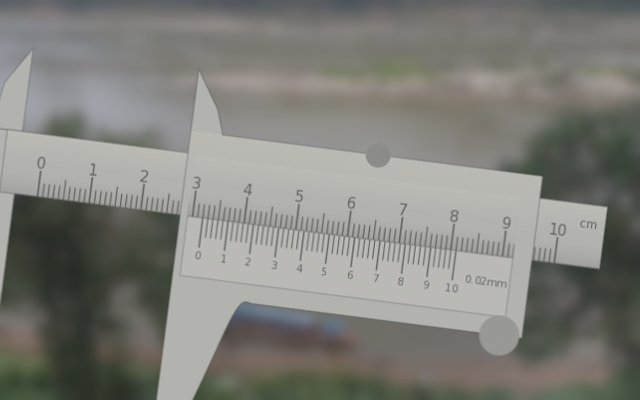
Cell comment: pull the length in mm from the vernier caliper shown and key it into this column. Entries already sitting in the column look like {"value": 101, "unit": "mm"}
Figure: {"value": 32.0, "unit": "mm"}
